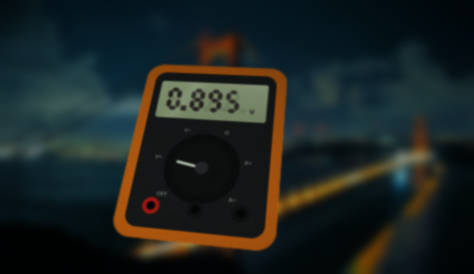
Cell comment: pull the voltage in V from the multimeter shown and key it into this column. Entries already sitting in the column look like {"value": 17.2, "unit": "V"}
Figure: {"value": 0.895, "unit": "V"}
